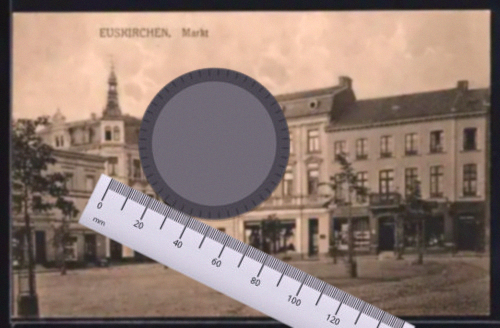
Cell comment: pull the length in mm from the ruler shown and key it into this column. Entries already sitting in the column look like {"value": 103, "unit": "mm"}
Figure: {"value": 70, "unit": "mm"}
